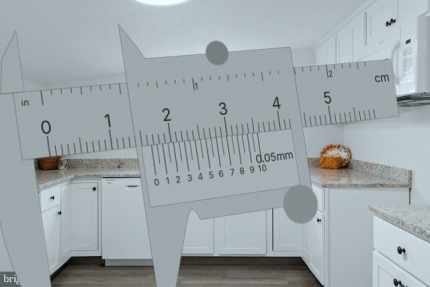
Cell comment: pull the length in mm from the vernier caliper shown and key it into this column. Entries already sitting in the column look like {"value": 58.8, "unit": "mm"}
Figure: {"value": 16.6, "unit": "mm"}
